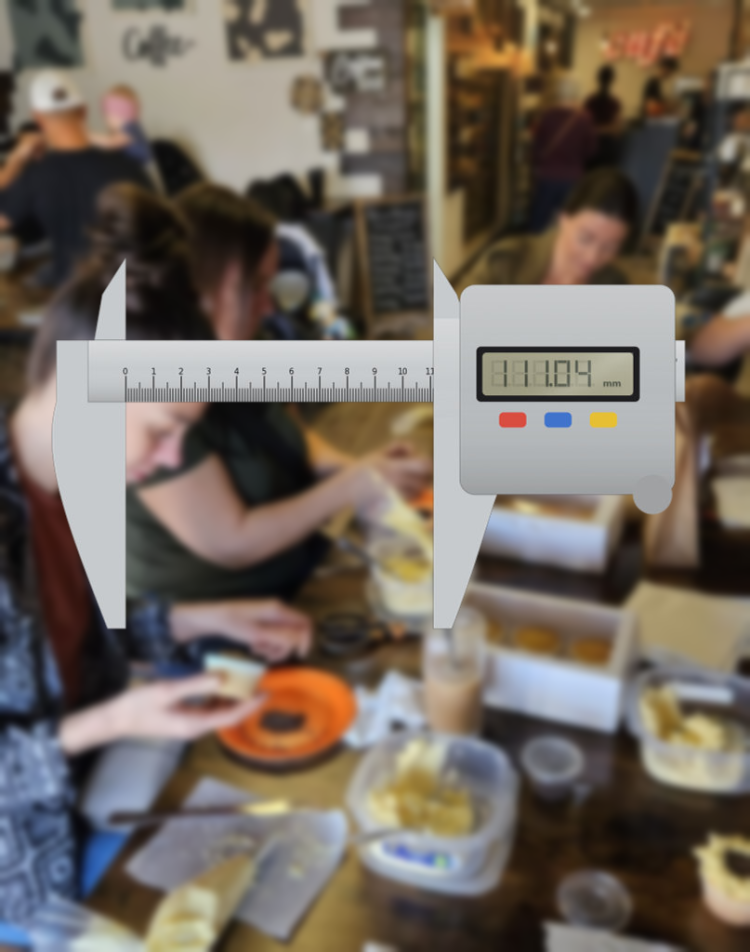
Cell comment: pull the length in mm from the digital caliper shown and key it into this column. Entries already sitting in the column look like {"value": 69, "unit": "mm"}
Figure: {"value": 111.04, "unit": "mm"}
